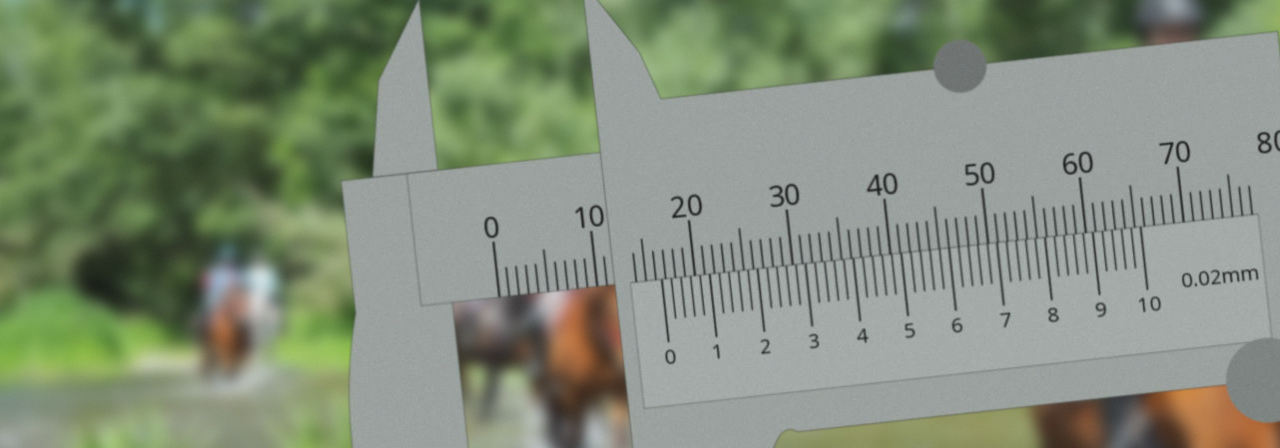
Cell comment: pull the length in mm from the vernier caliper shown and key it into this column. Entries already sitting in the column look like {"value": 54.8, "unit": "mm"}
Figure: {"value": 16.6, "unit": "mm"}
